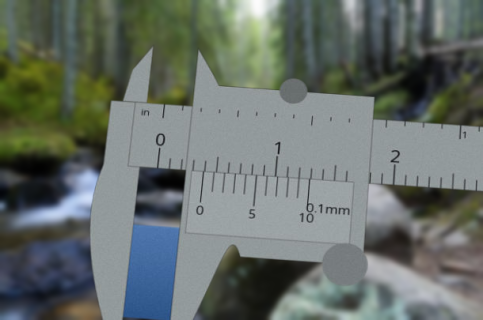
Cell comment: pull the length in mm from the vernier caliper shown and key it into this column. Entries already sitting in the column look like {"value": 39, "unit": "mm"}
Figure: {"value": 3.9, "unit": "mm"}
